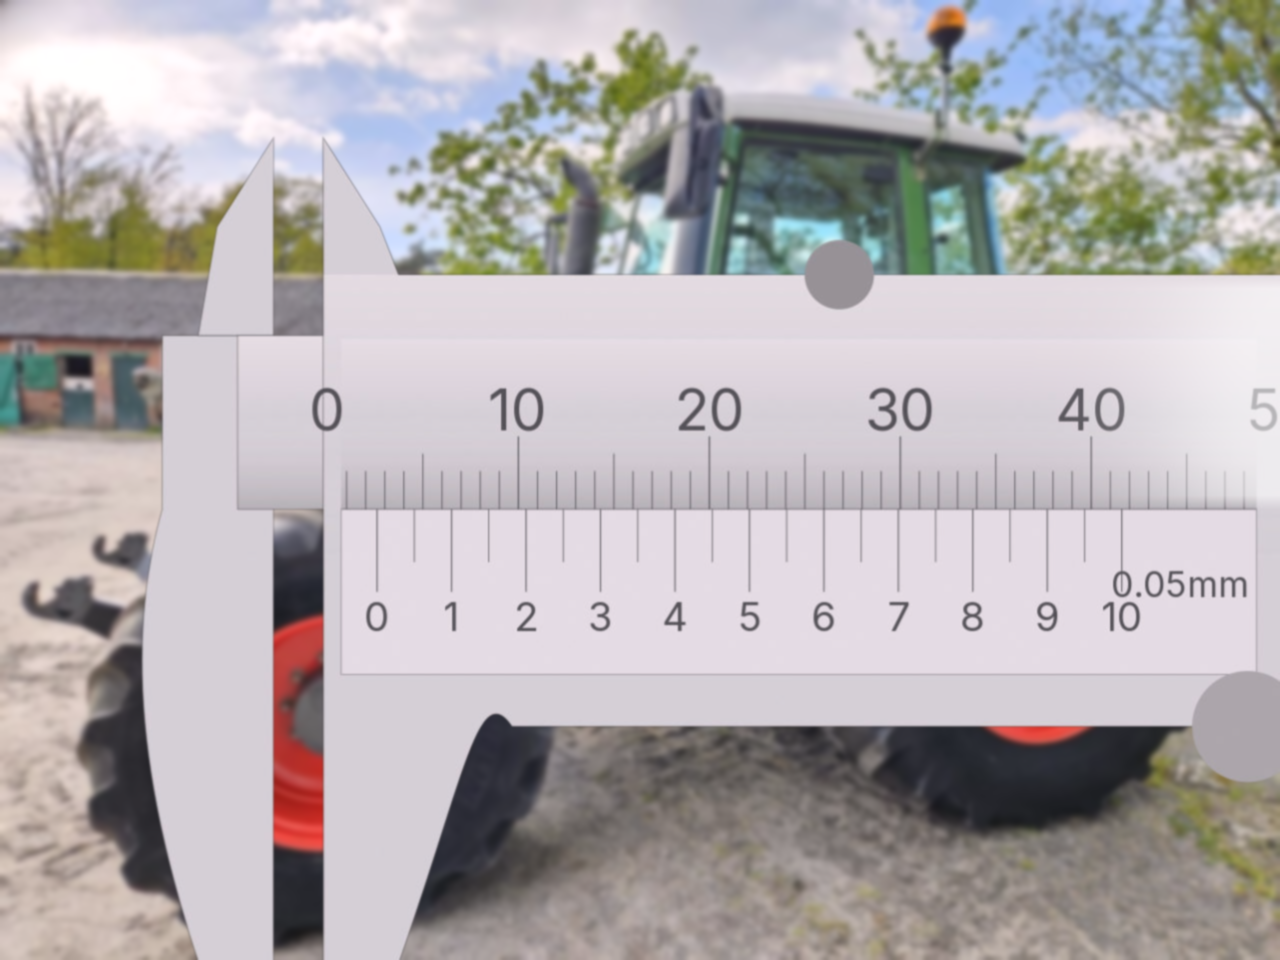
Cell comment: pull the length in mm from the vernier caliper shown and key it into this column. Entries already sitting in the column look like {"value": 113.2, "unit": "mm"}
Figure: {"value": 2.6, "unit": "mm"}
